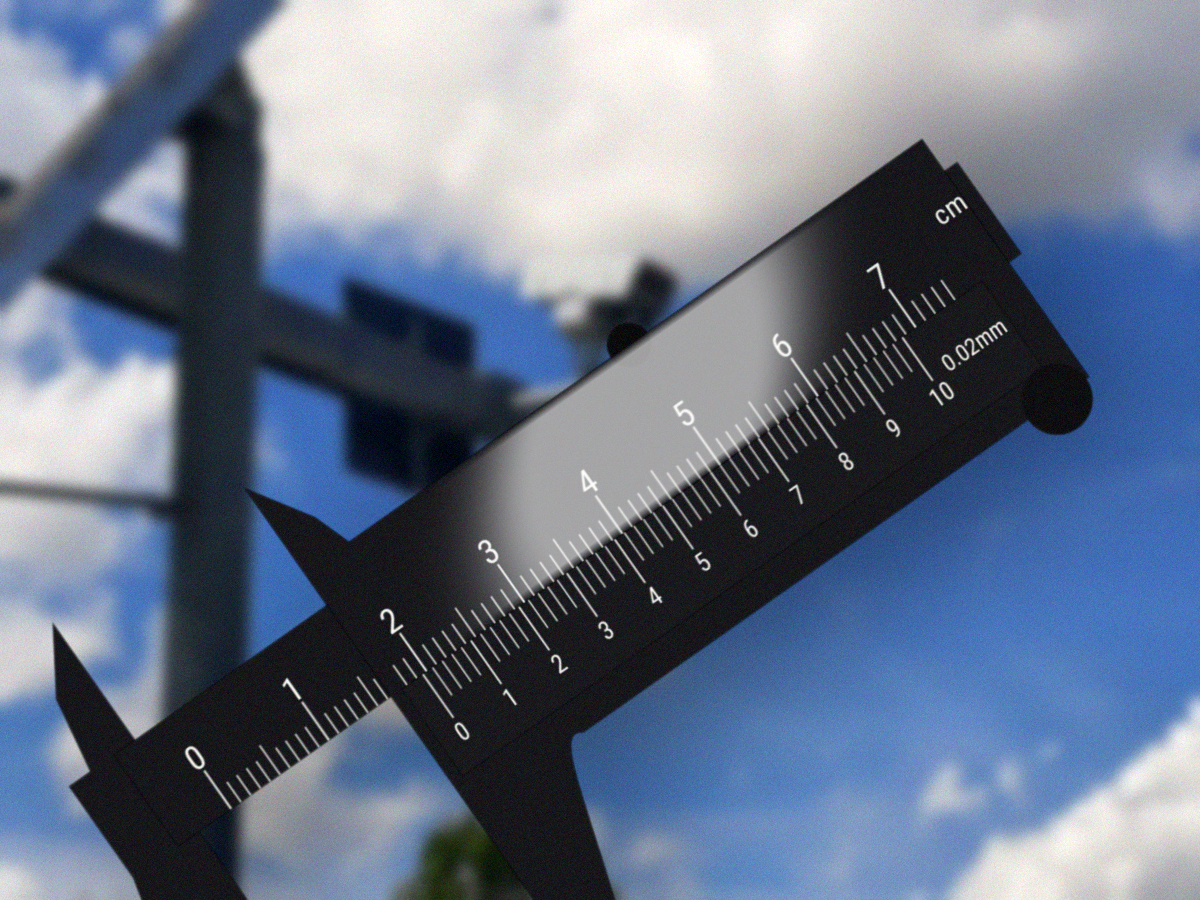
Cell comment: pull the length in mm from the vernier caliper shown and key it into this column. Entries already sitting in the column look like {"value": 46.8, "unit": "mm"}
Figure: {"value": 19.6, "unit": "mm"}
